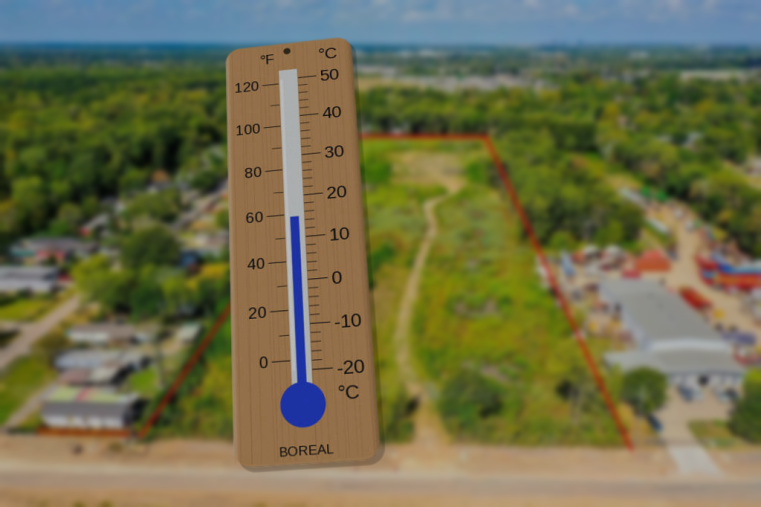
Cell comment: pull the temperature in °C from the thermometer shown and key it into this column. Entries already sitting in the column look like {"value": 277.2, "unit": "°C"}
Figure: {"value": 15, "unit": "°C"}
